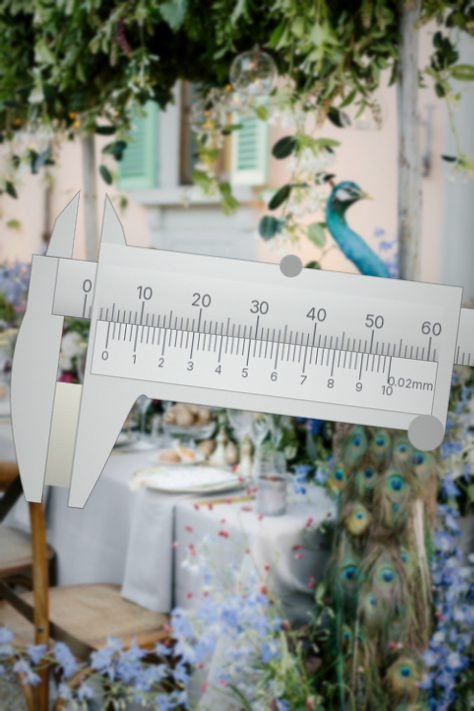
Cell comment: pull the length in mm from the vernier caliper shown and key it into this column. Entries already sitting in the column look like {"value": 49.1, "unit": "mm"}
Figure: {"value": 4.6, "unit": "mm"}
